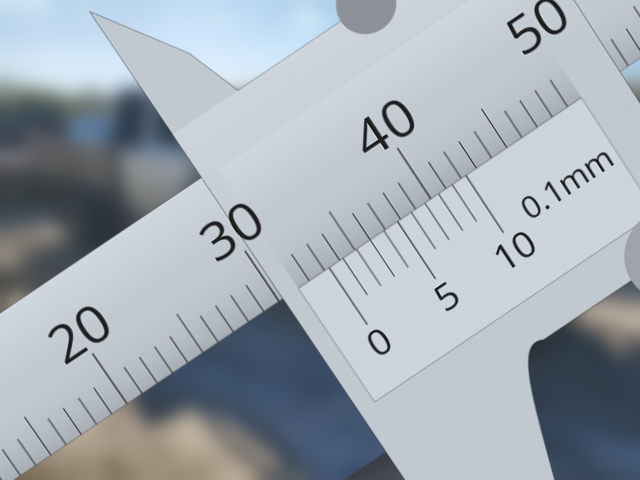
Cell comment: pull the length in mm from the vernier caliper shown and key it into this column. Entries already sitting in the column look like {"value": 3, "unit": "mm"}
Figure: {"value": 33.3, "unit": "mm"}
